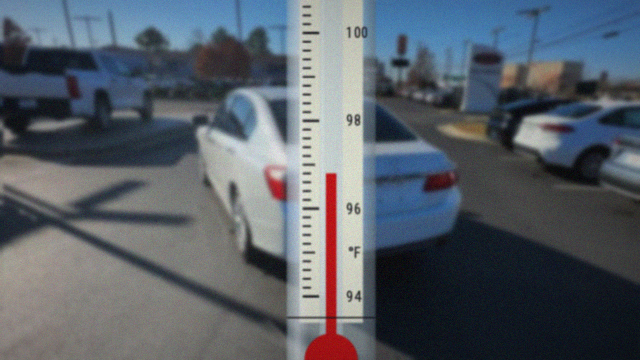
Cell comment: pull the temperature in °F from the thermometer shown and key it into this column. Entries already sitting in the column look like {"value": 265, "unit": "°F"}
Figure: {"value": 96.8, "unit": "°F"}
